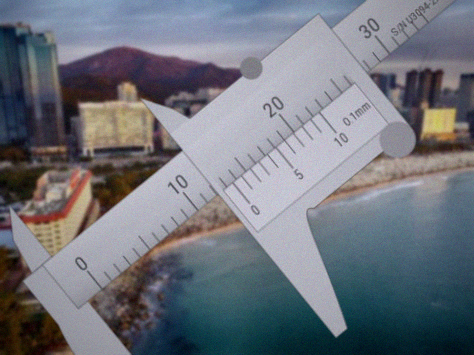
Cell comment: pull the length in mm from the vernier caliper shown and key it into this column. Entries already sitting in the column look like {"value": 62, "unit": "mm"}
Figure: {"value": 13.6, "unit": "mm"}
